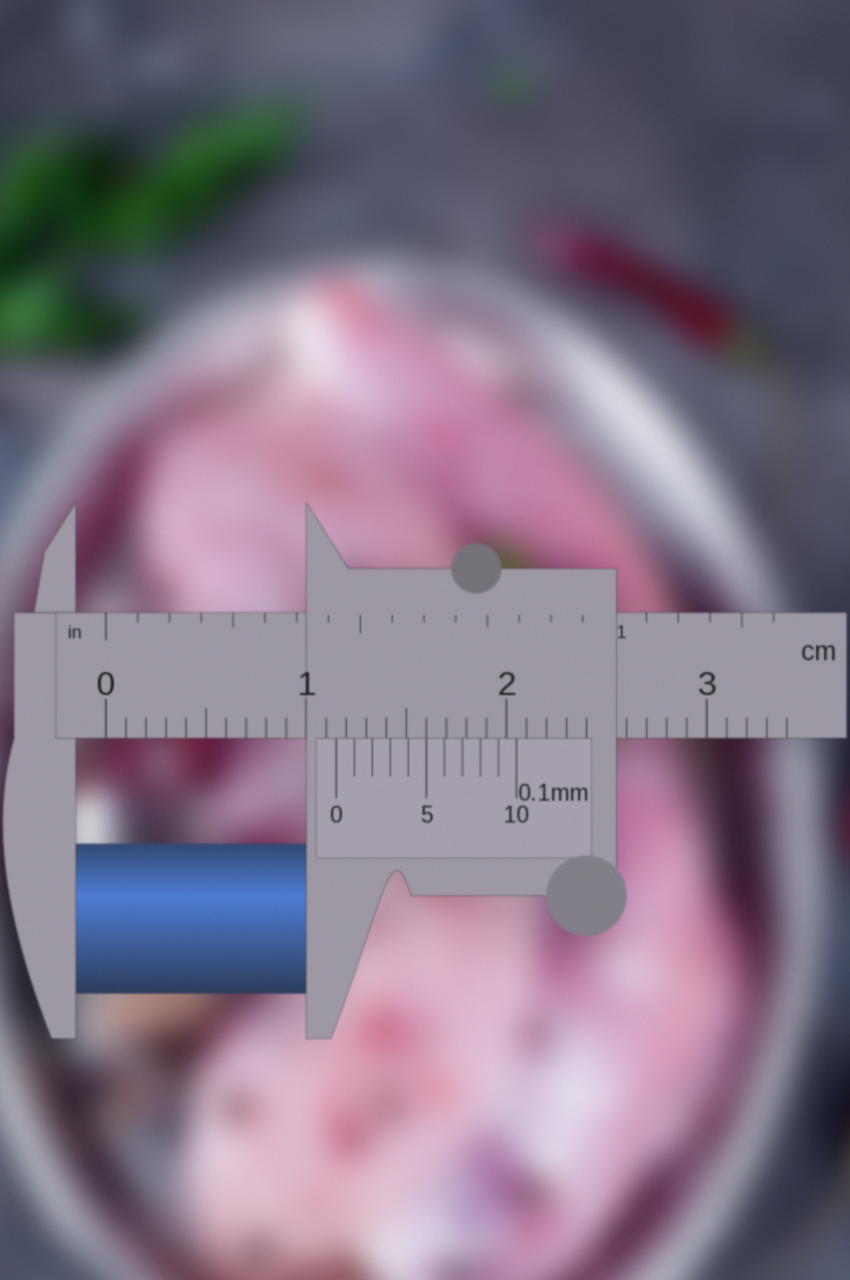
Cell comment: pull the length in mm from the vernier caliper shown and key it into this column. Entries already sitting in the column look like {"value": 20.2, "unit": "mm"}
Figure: {"value": 11.5, "unit": "mm"}
